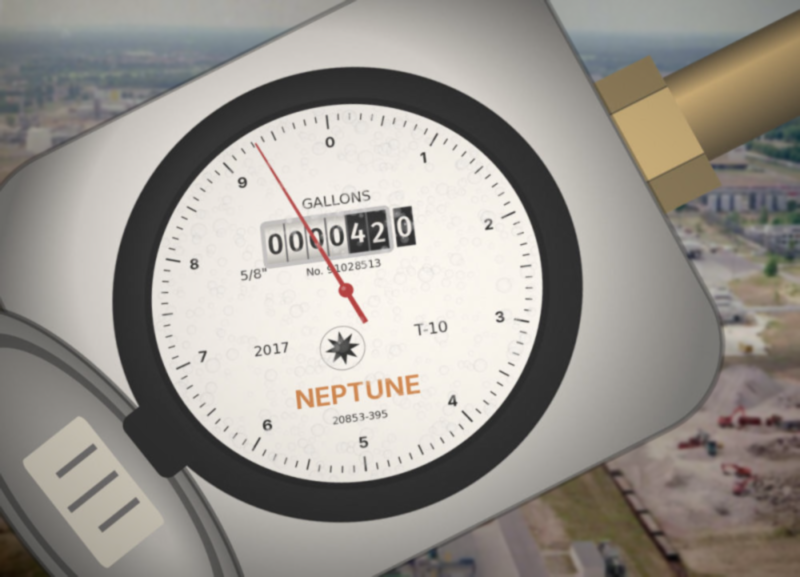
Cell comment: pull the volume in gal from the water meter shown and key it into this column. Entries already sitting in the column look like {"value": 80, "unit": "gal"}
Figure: {"value": 419.3, "unit": "gal"}
